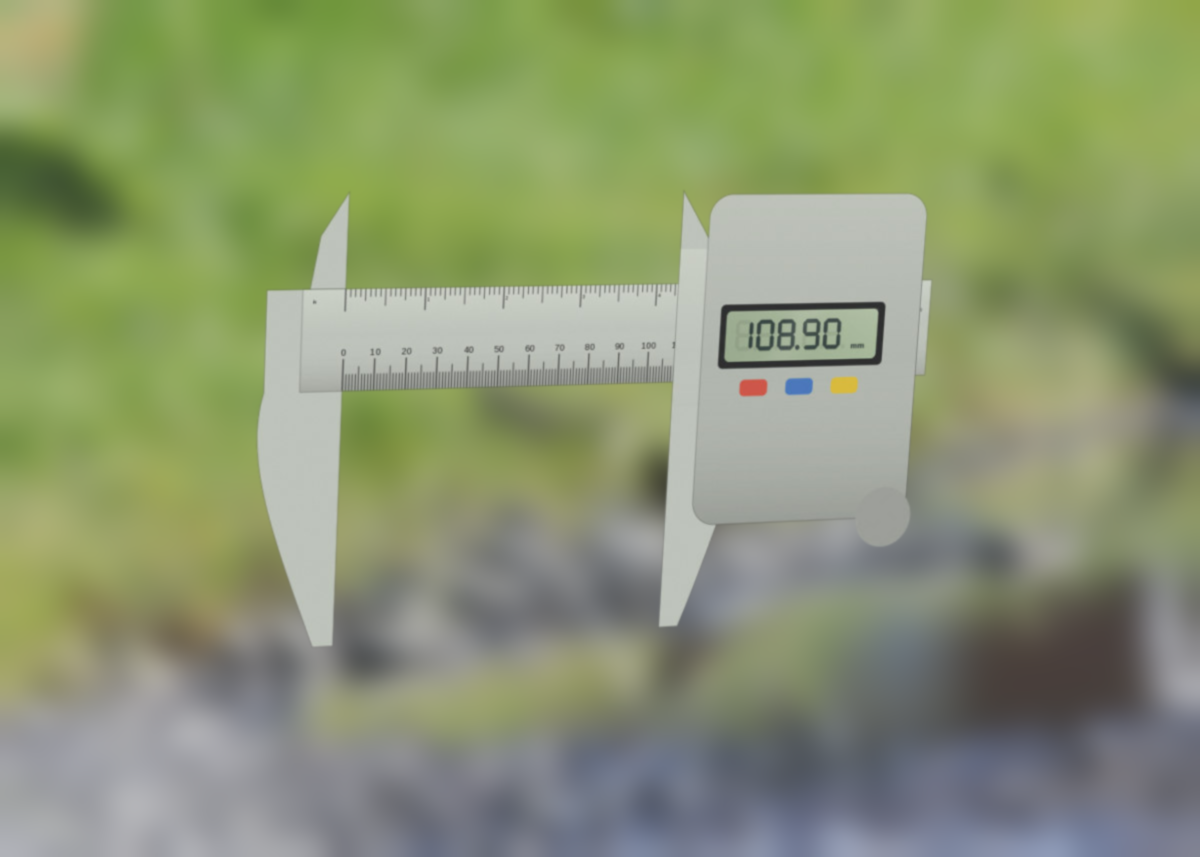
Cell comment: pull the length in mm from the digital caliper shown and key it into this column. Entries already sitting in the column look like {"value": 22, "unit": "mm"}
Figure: {"value": 108.90, "unit": "mm"}
